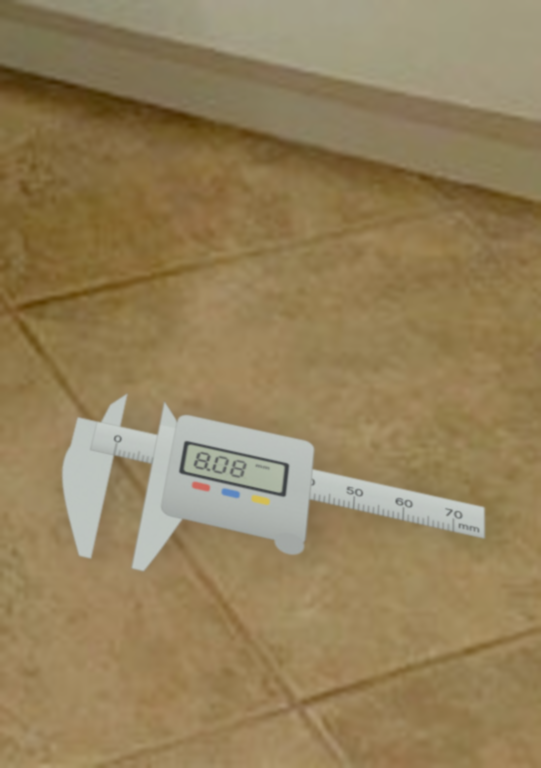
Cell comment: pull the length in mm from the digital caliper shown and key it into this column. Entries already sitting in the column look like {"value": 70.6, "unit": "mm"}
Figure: {"value": 8.08, "unit": "mm"}
